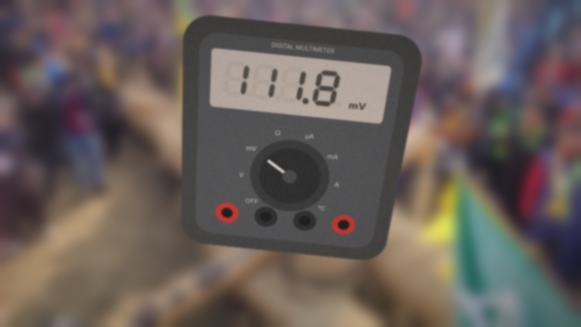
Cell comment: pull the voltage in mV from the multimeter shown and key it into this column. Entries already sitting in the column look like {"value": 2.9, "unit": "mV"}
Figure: {"value": 111.8, "unit": "mV"}
